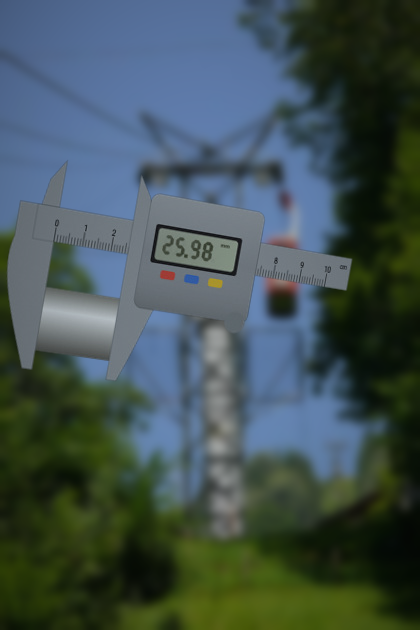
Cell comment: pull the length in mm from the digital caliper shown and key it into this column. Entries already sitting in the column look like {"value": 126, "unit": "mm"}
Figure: {"value": 25.98, "unit": "mm"}
